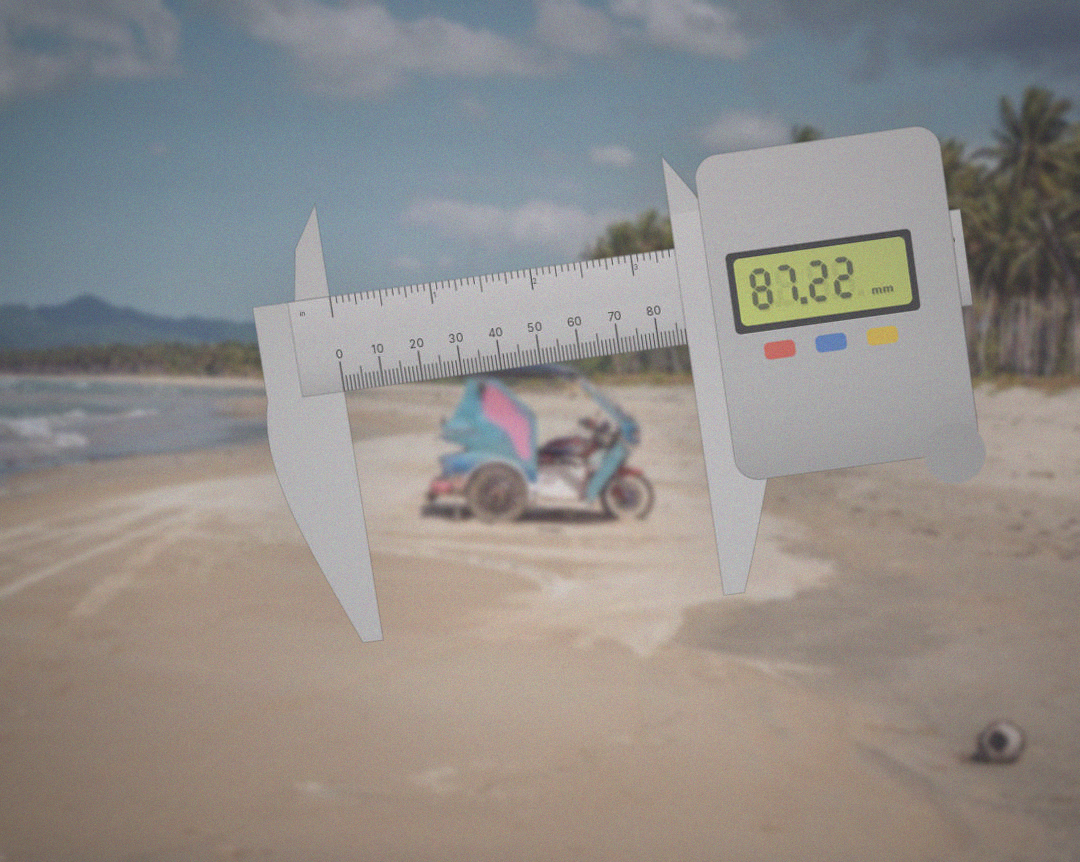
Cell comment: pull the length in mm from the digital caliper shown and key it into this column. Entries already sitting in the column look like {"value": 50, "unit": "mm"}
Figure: {"value": 87.22, "unit": "mm"}
